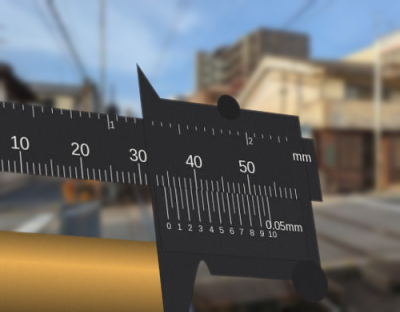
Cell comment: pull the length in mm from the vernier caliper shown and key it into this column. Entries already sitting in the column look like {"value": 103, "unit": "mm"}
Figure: {"value": 34.2, "unit": "mm"}
